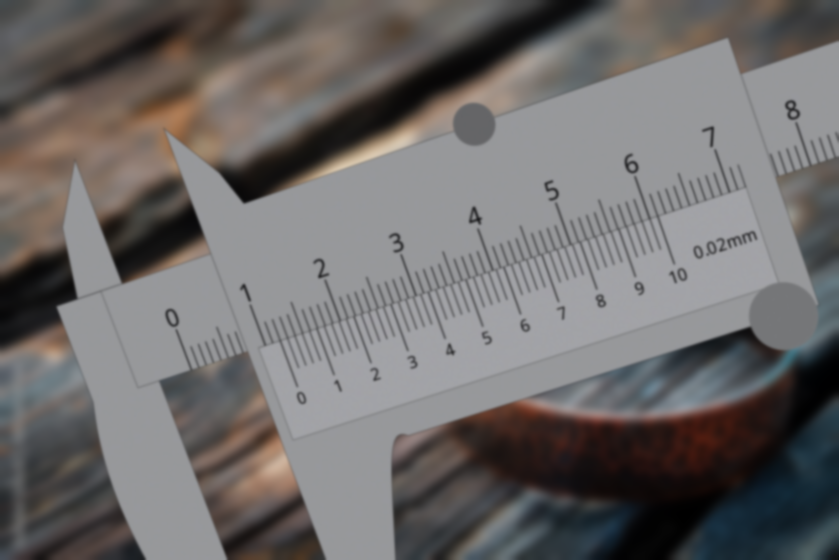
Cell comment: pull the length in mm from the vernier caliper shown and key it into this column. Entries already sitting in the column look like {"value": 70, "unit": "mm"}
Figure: {"value": 12.0, "unit": "mm"}
